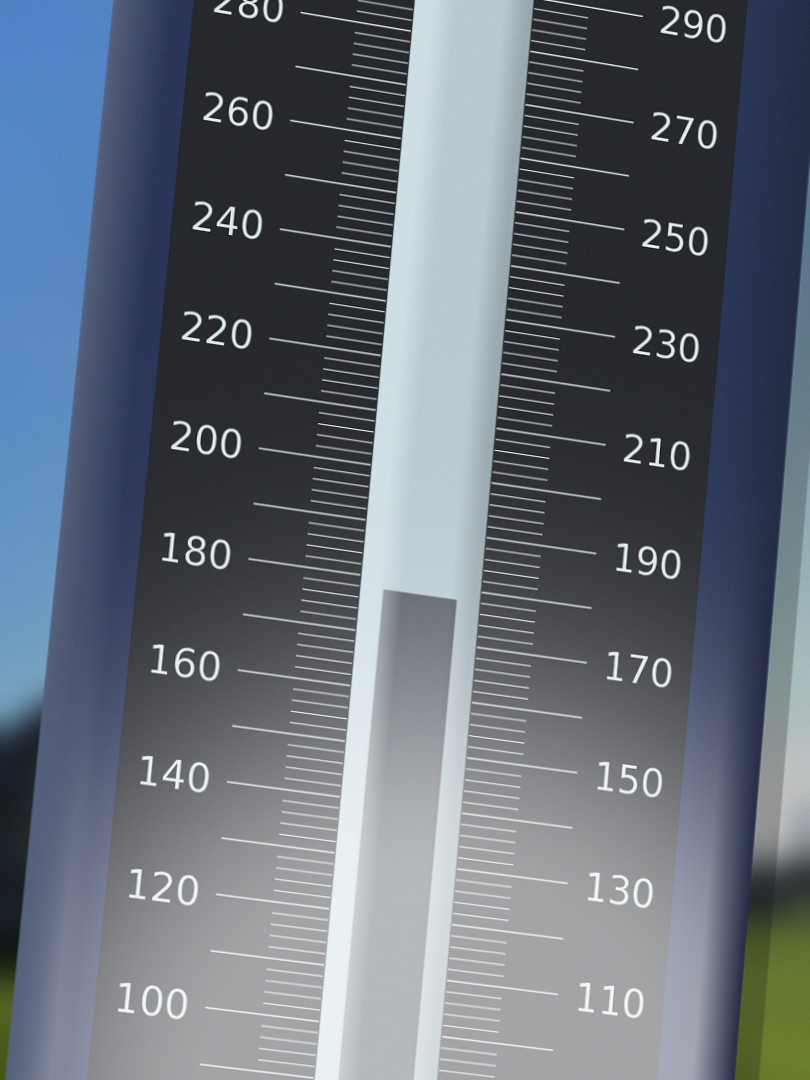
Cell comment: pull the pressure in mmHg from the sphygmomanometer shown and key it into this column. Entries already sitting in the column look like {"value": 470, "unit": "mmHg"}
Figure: {"value": 178, "unit": "mmHg"}
